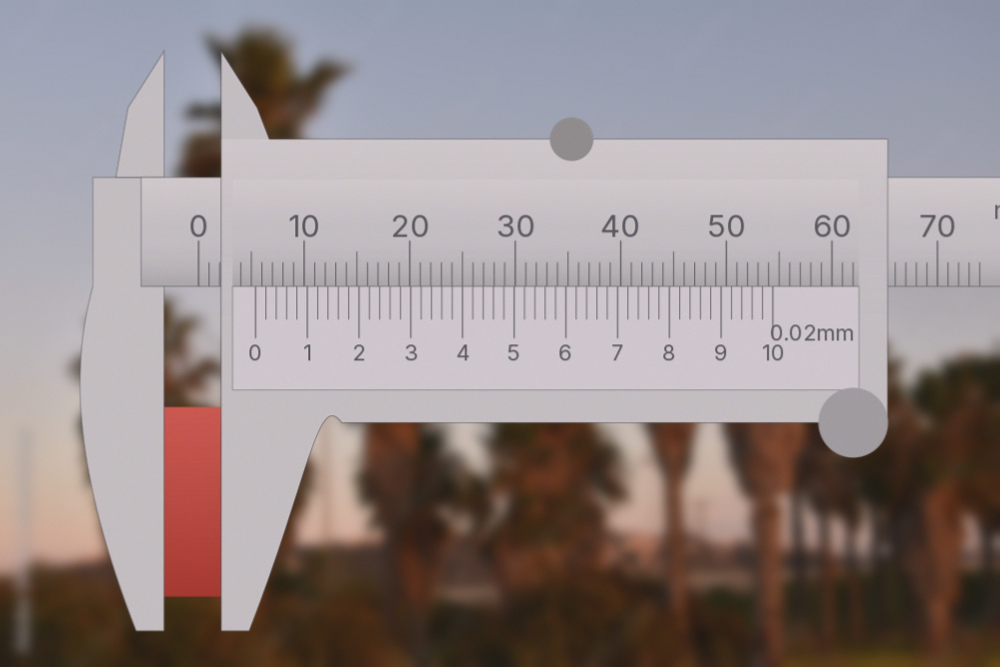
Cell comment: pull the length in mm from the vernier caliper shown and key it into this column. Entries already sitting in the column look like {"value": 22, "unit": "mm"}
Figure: {"value": 5.4, "unit": "mm"}
